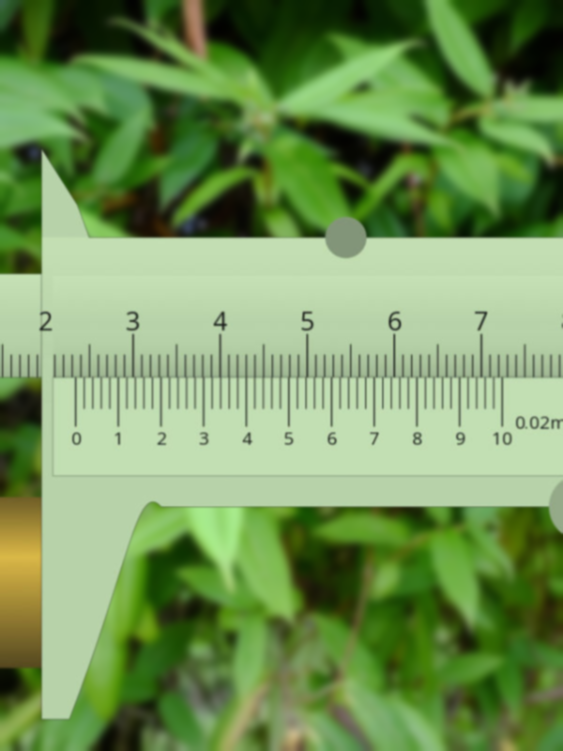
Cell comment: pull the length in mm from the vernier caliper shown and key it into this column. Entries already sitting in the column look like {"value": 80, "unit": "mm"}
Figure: {"value": 23.4, "unit": "mm"}
